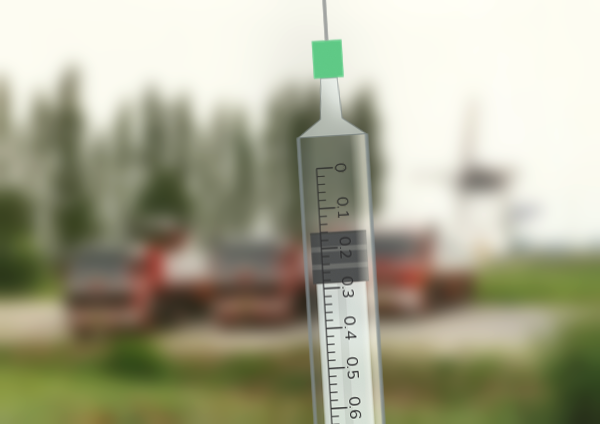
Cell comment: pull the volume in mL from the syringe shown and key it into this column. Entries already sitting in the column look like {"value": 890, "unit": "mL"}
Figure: {"value": 0.16, "unit": "mL"}
